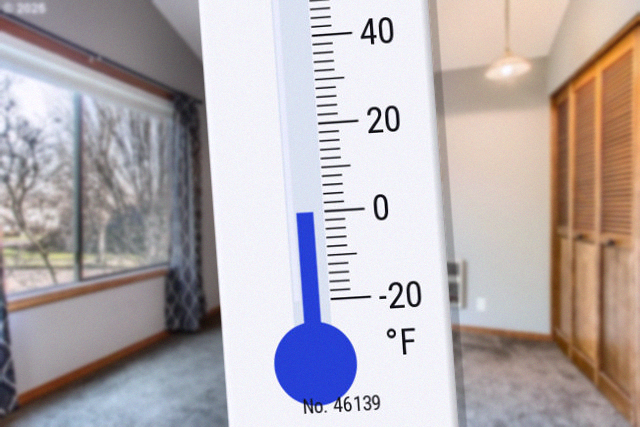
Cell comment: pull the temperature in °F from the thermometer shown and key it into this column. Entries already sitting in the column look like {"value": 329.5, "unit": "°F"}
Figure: {"value": 0, "unit": "°F"}
